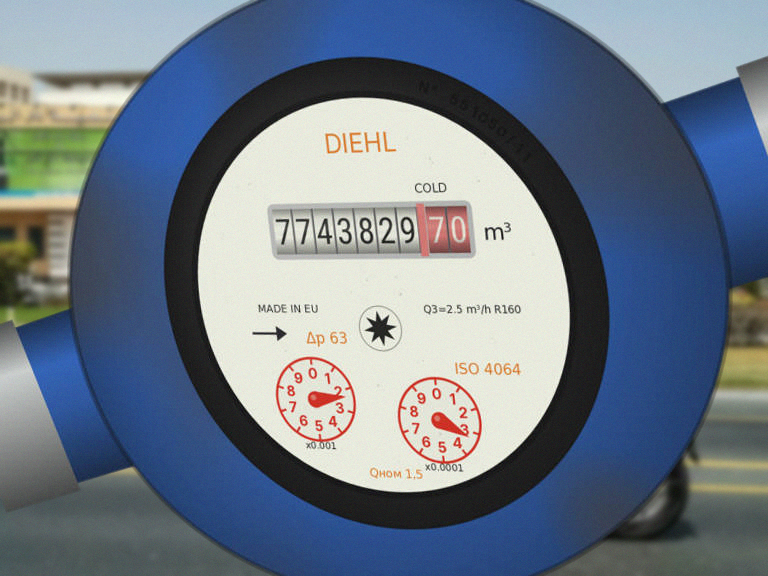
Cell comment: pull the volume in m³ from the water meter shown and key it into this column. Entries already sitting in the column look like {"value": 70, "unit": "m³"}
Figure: {"value": 7743829.7023, "unit": "m³"}
